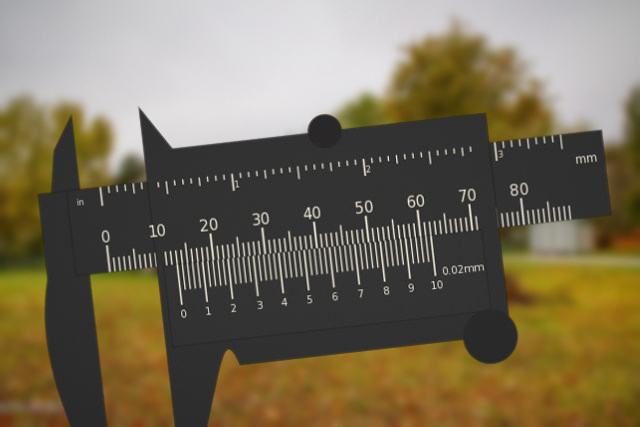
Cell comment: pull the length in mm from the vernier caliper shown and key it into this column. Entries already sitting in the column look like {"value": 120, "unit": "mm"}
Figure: {"value": 13.0, "unit": "mm"}
